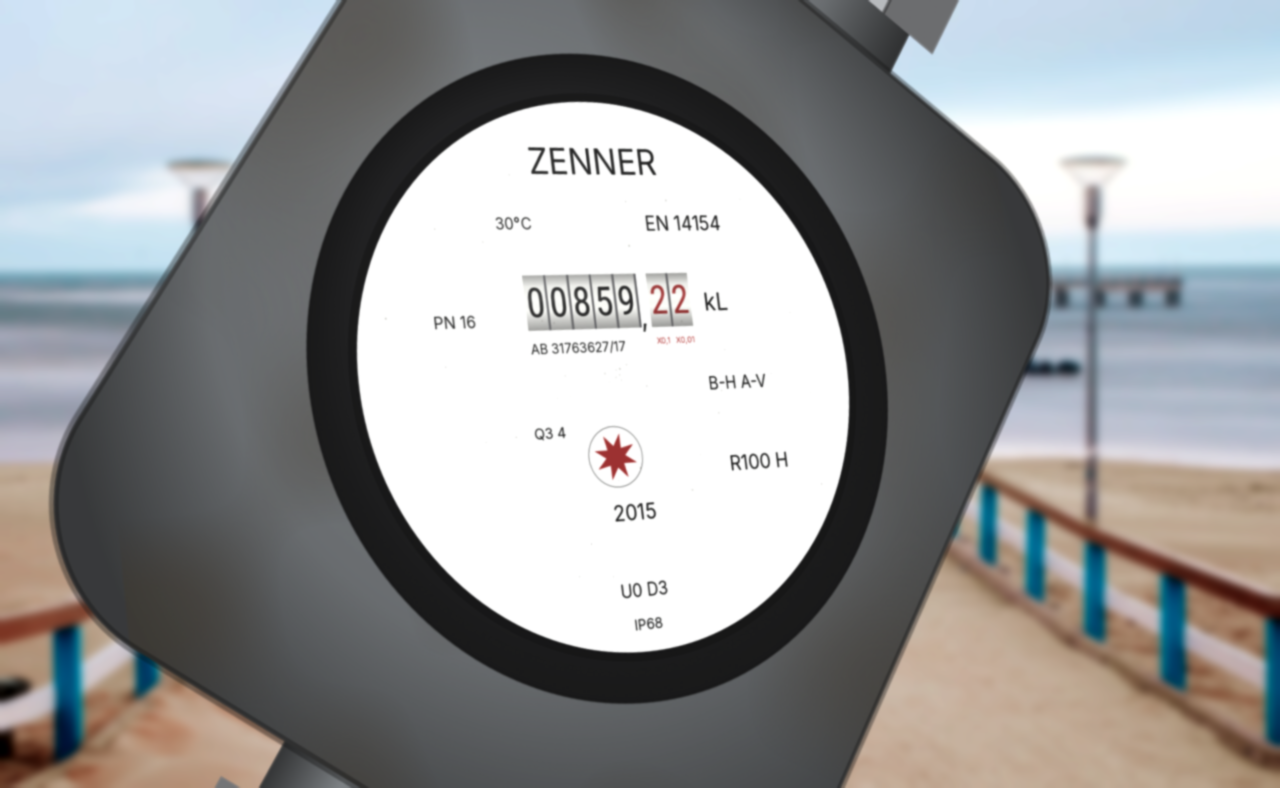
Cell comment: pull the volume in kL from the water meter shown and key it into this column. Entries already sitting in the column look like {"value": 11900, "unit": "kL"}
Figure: {"value": 859.22, "unit": "kL"}
